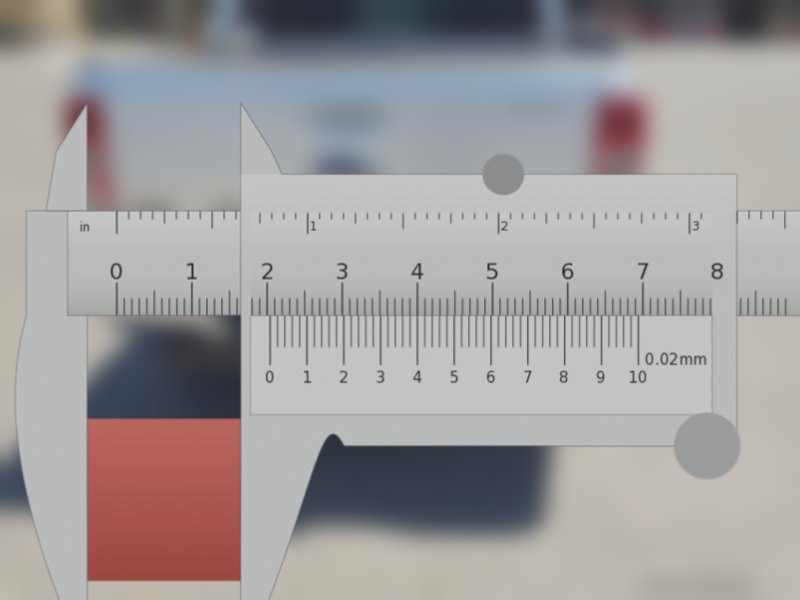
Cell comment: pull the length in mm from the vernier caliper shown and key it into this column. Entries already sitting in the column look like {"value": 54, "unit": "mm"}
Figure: {"value": 20.4, "unit": "mm"}
